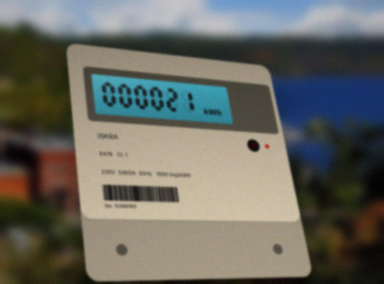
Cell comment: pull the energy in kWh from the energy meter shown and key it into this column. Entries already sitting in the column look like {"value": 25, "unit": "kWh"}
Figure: {"value": 21, "unit": "kWh"}
